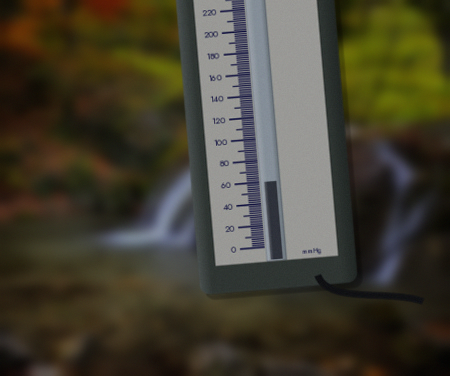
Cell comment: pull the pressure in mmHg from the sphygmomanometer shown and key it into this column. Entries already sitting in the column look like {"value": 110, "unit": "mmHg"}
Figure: {"value": 60, "unit": "mmHg"}
